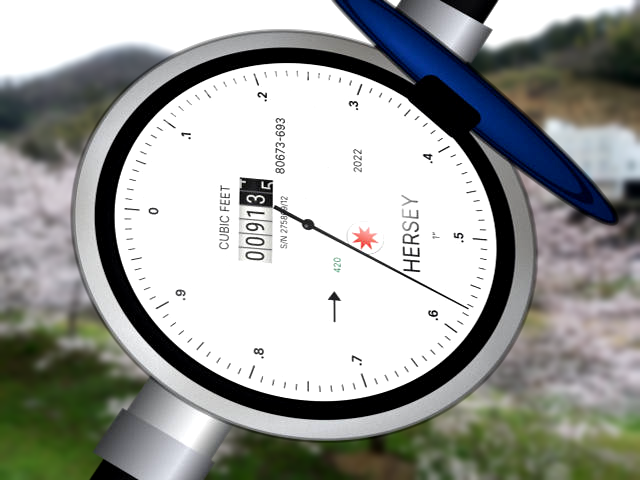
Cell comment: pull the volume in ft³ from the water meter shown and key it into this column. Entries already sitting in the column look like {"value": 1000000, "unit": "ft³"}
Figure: {"value": 9134.57, "unit": "ft³"}
